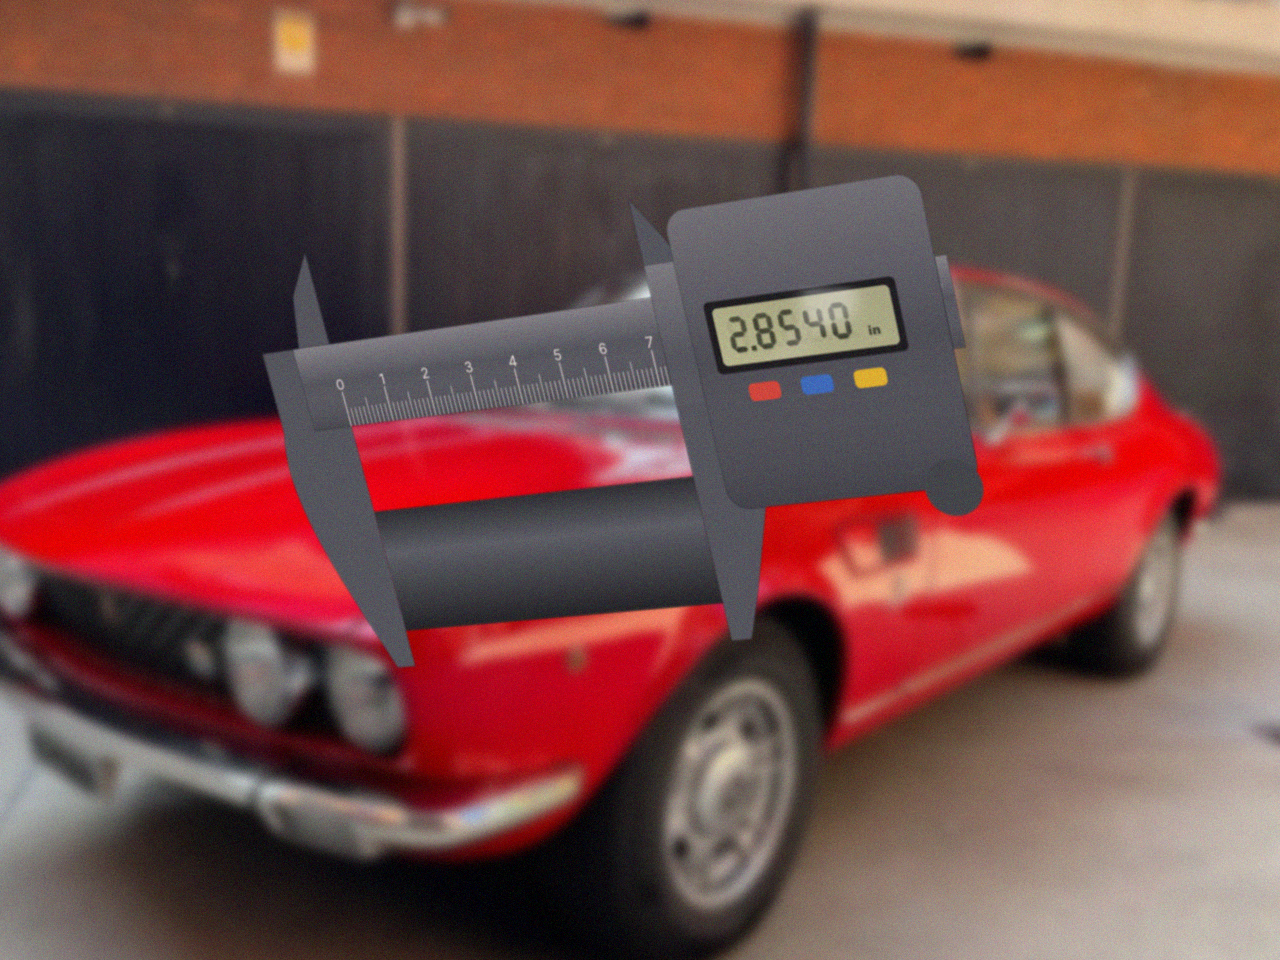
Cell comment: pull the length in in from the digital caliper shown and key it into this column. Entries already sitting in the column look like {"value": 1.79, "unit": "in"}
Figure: {"value": 2.8540, "unit": "in"}
